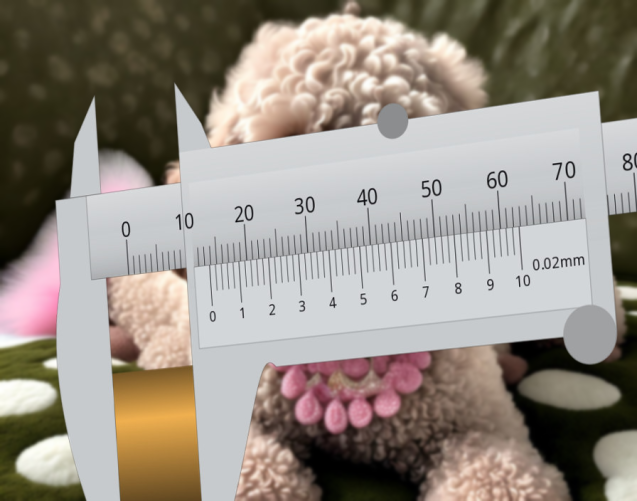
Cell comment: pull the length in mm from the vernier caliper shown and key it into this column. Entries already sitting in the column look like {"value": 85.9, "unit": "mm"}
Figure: {"value": 13.8, "unit": "mm"}
